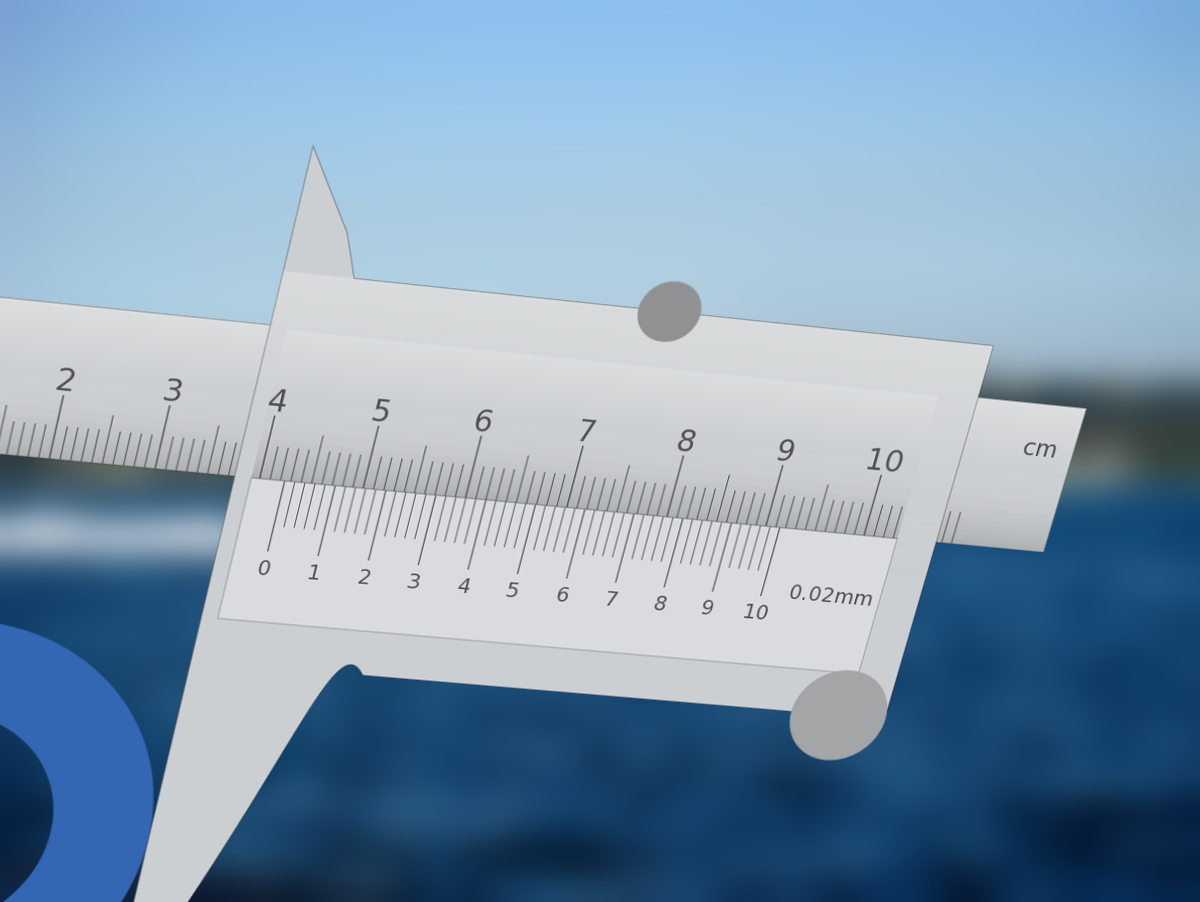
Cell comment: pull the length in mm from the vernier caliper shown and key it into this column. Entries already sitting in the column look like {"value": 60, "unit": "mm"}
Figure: {"value": 42.4, "unit": "mm"}
